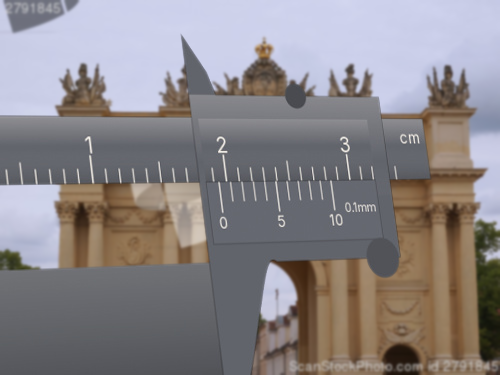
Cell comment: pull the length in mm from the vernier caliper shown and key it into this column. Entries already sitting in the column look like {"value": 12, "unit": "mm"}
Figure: {"value": 19.4, "unit": "mm"}
